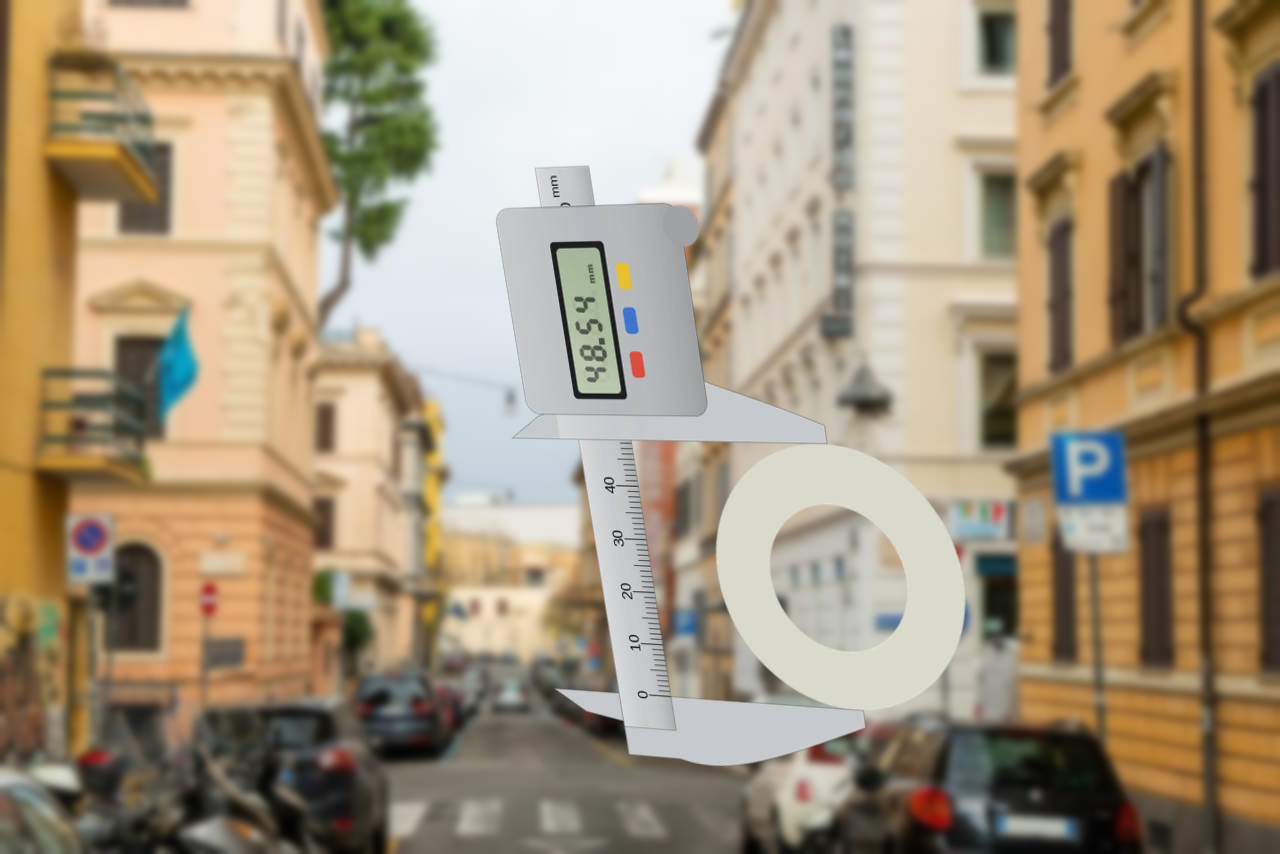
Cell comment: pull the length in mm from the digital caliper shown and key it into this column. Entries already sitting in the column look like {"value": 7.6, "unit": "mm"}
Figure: {"value": 48.54, "unit": "mm"}
